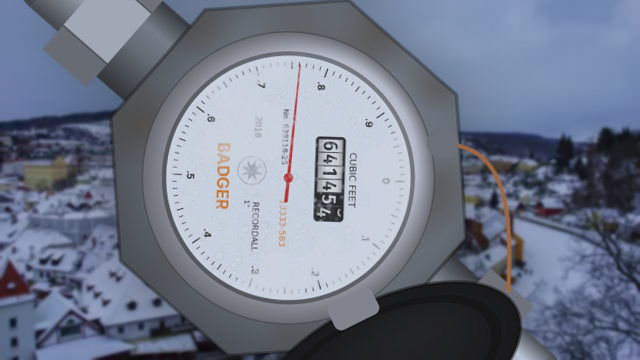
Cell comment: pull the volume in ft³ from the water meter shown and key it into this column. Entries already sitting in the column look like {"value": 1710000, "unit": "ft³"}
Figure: {"value": 641453.76, "unit": "ft³"}
